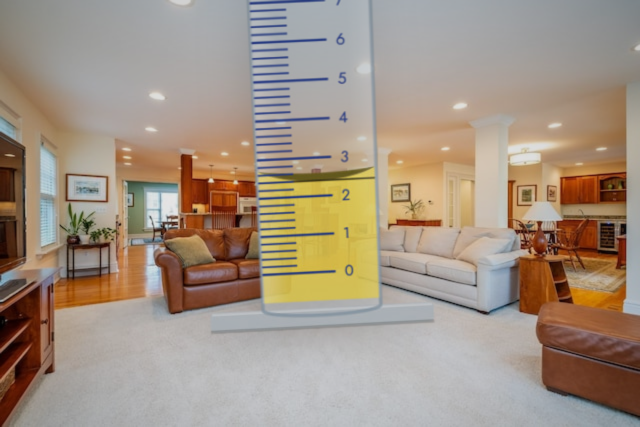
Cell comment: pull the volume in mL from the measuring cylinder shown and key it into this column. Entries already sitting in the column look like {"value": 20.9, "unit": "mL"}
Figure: {"value": 2.4, "unit": "mL"}
